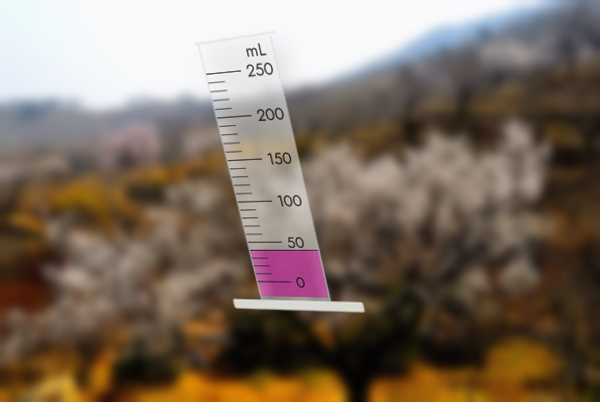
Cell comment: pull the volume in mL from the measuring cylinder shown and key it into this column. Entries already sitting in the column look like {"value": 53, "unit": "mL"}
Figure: {"value": 40, "unit": "mL"}
